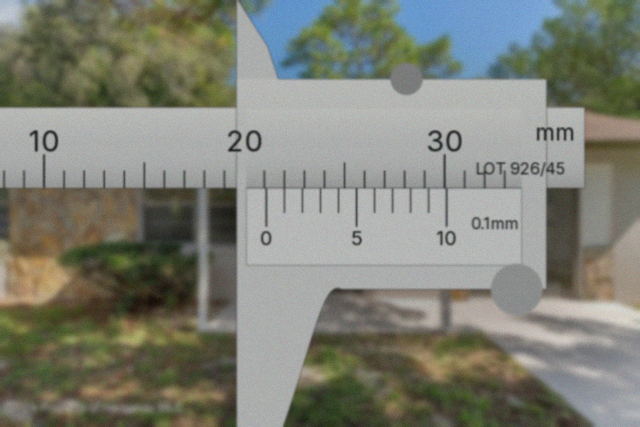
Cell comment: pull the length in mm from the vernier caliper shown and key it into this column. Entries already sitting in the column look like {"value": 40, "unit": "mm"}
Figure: {"value": 21.1, "unit": "mm"}
